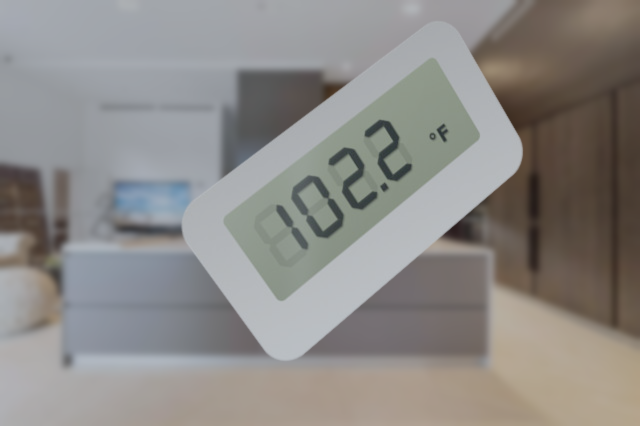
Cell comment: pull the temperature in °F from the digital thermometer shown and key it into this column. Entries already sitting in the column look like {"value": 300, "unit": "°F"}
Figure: {"value": 102.2, "unit": "°F"}
